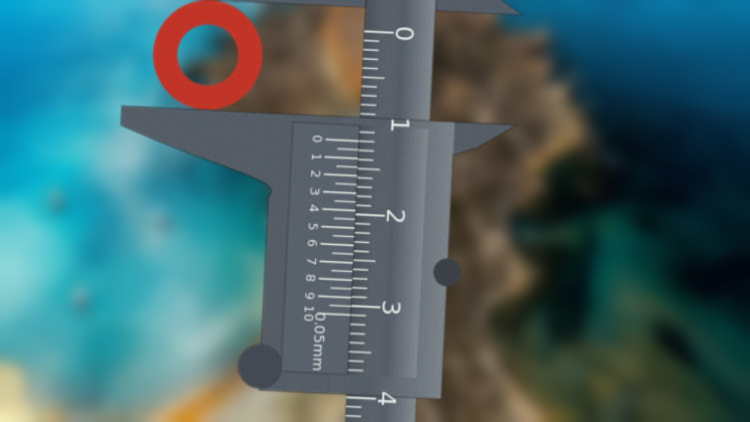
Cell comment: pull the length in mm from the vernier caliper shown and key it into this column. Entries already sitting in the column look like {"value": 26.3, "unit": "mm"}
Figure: {"value": 12.0, "unit": "mm"}
